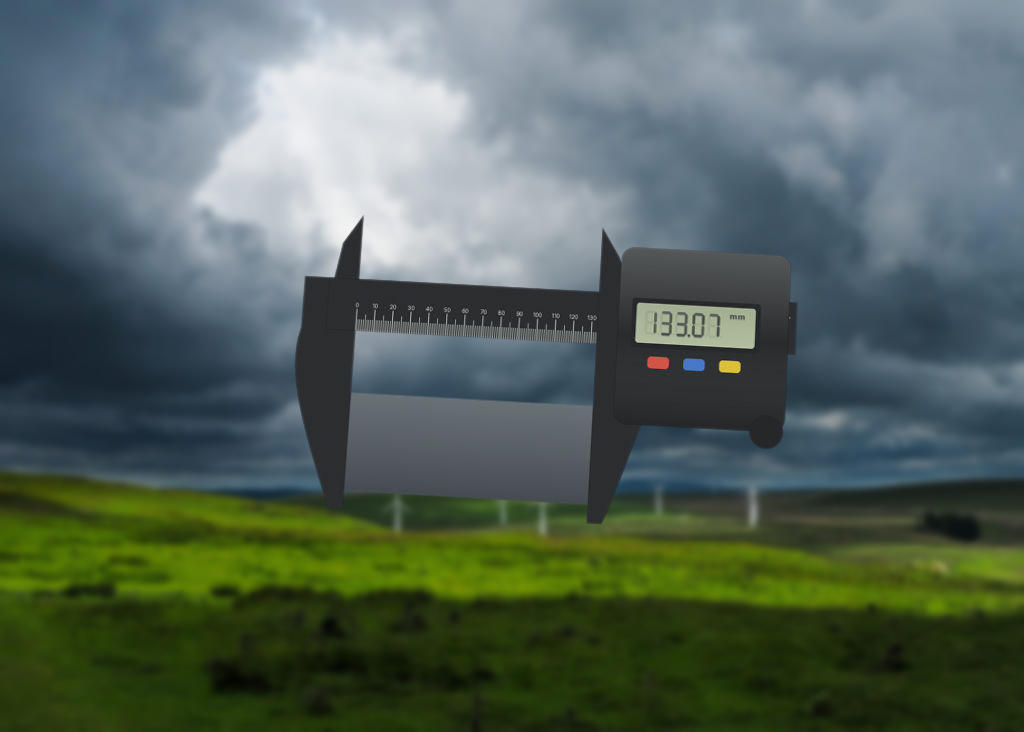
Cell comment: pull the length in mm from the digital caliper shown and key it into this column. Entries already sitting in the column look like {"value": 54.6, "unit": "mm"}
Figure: {"value": 133.07, "unit": "mm"}
